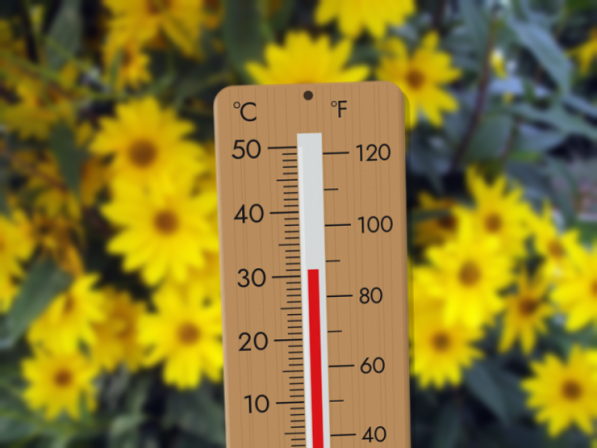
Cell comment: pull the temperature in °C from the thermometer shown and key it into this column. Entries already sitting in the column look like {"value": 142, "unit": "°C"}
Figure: {"value": 31, "unit": "°C"}
